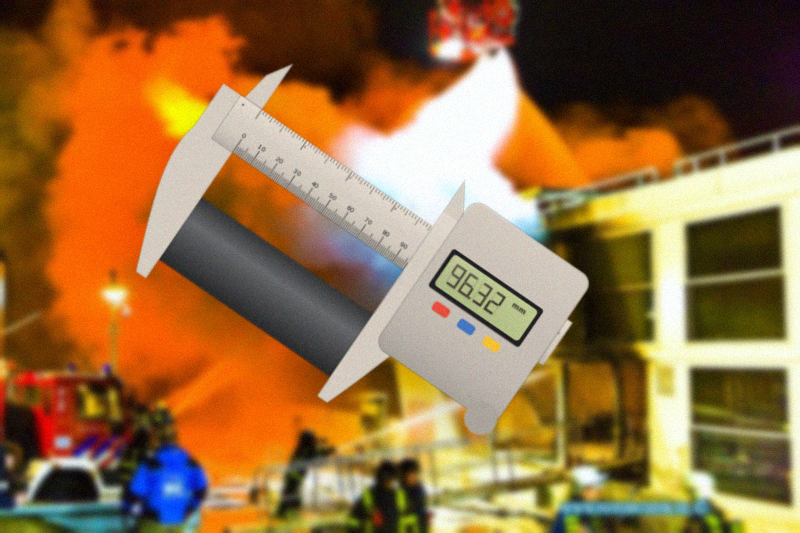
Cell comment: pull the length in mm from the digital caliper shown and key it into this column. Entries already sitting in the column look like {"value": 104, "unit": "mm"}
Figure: {"value": 96.32, "unit": "mm"}
